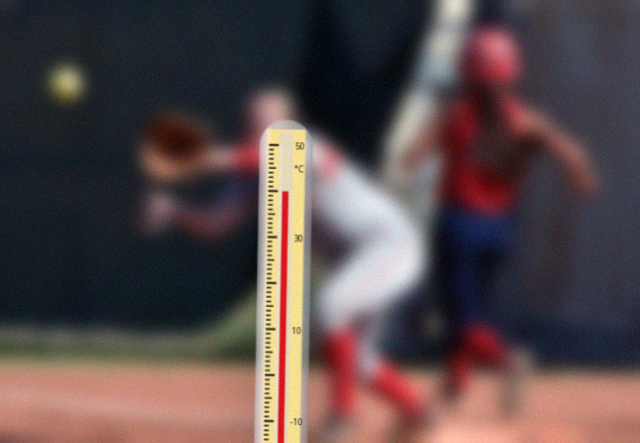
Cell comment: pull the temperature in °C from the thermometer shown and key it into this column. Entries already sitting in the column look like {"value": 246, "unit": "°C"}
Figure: {"value": 40, "unit": "°C"}
